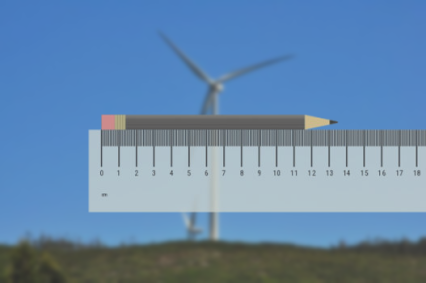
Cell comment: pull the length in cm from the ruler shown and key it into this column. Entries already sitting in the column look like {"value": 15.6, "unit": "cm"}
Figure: {"value": 13.5, "unit": "cm"}
